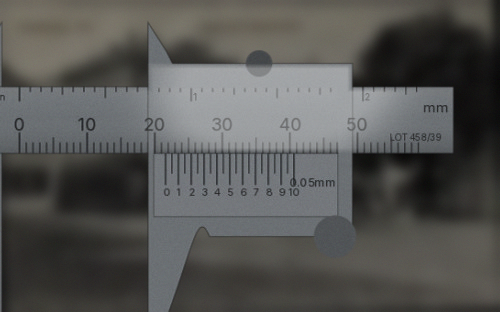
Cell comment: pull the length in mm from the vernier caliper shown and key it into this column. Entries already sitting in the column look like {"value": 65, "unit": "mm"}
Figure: {"value": 21.6, "unit": "mm"}
